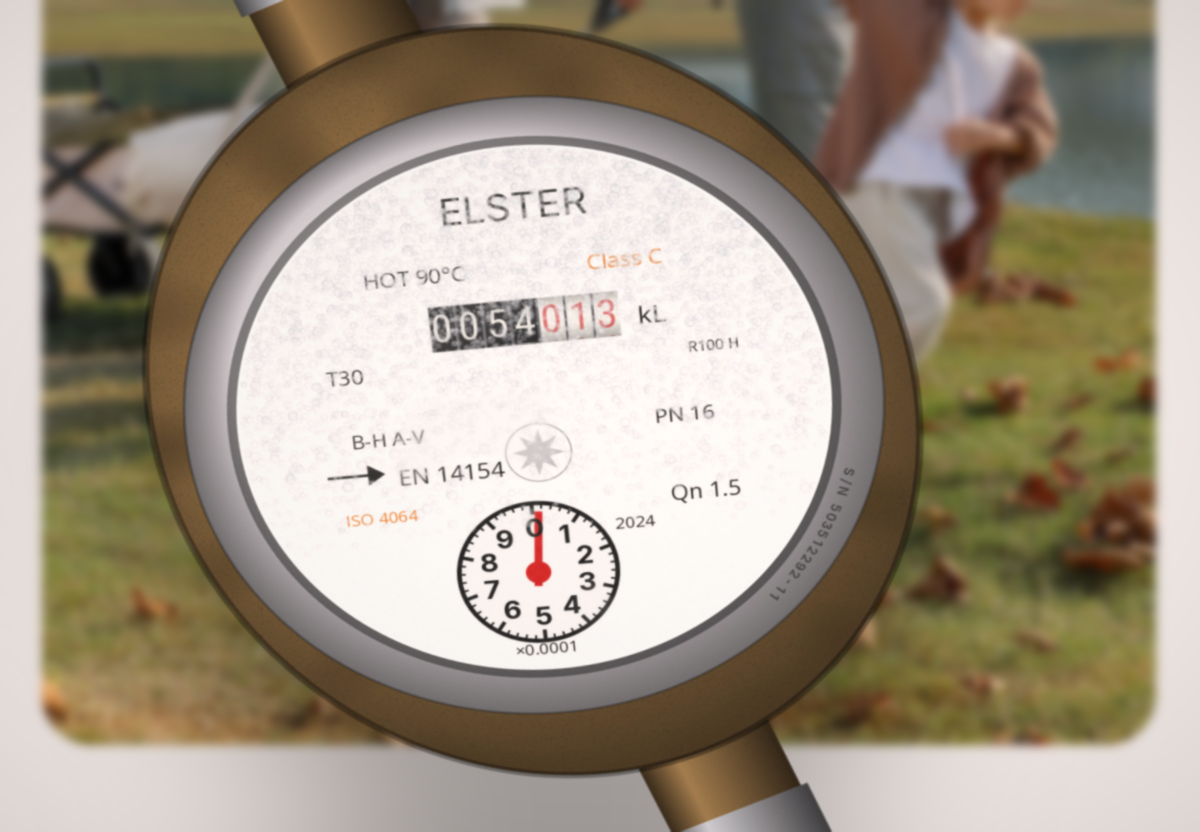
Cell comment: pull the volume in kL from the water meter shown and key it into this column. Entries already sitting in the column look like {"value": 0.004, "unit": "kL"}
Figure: {"value": 54.0130, "unit": "kL"}
